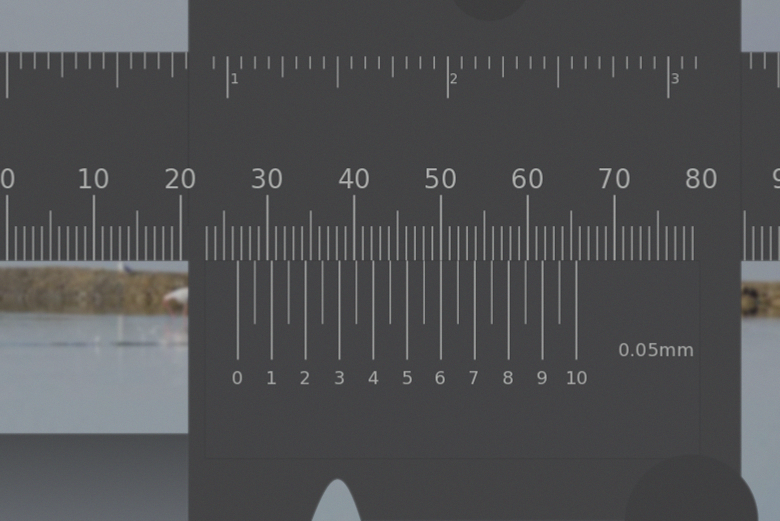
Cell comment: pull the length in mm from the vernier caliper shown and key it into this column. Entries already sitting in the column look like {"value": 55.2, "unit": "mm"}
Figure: {"value": 26.6, "unit": "mm"}
